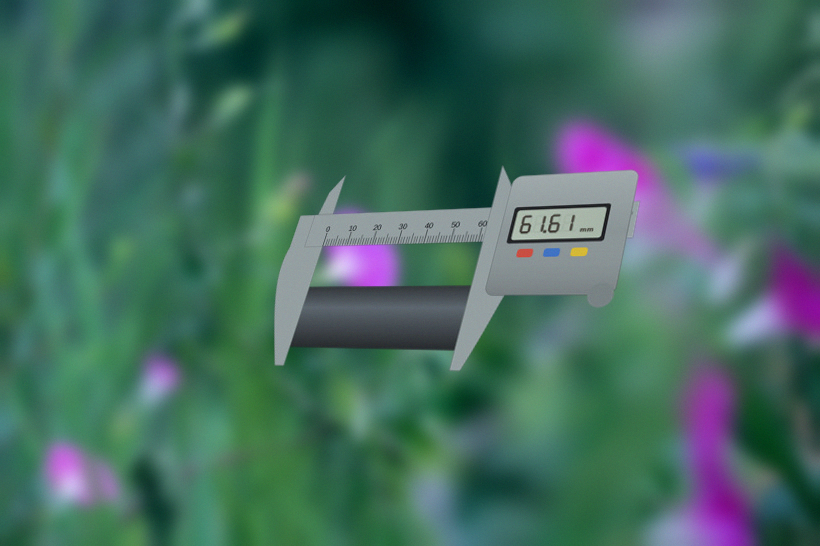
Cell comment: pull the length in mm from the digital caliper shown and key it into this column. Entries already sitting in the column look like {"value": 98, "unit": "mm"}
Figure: {"value": 61.61, "unit": "mm"}
